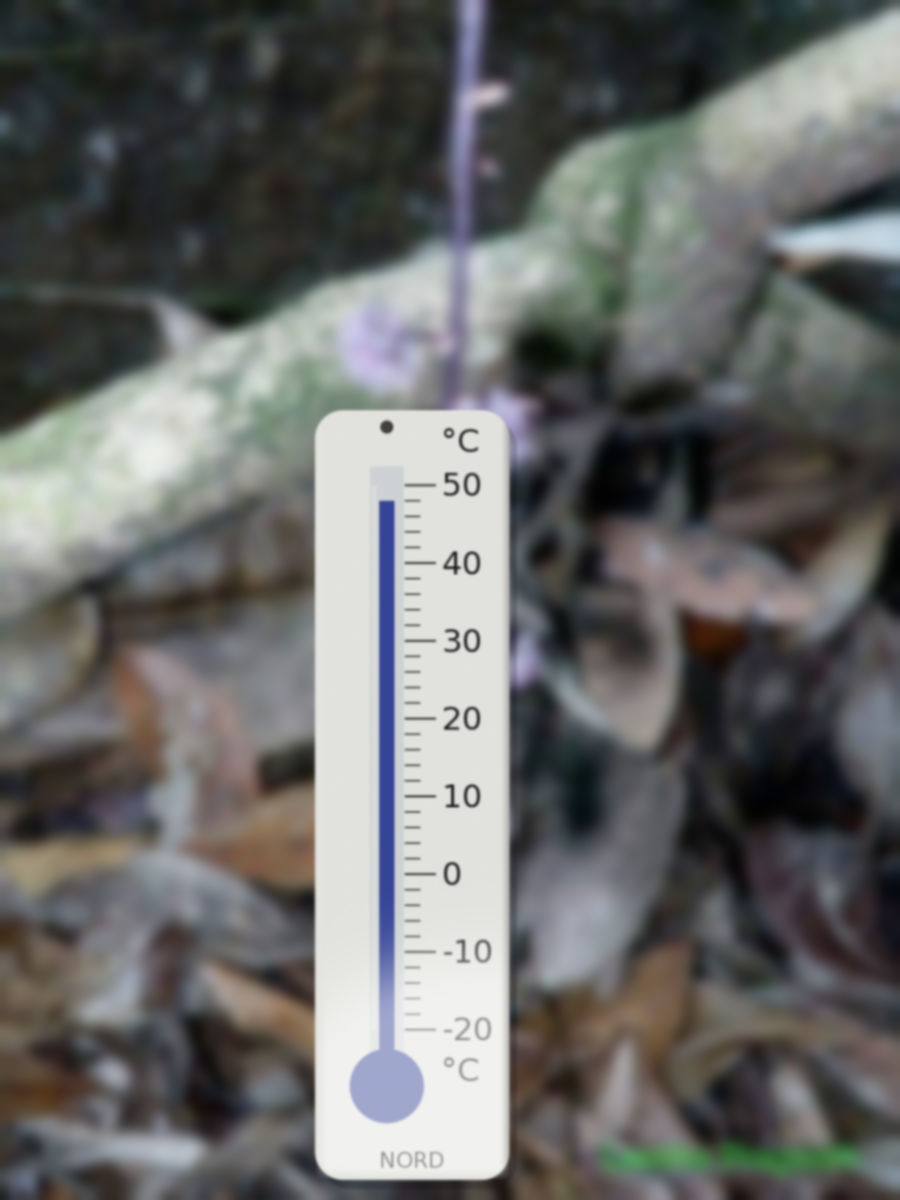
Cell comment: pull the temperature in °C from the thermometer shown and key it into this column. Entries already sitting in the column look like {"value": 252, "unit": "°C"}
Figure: {"value": 48, "unit": "°C"}
